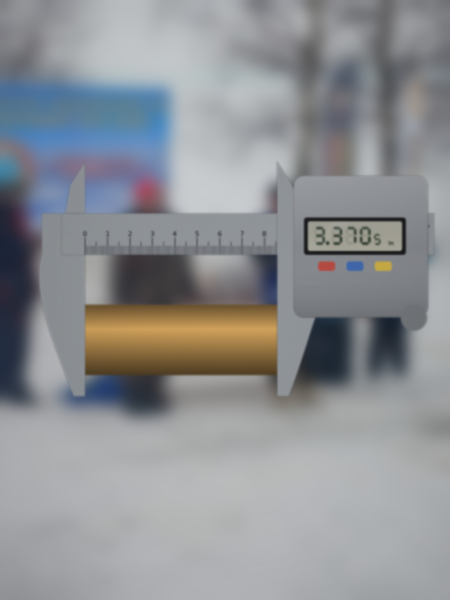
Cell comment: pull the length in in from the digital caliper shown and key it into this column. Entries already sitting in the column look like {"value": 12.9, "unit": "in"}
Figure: {"value": 3.3705, "unit": "in"}
